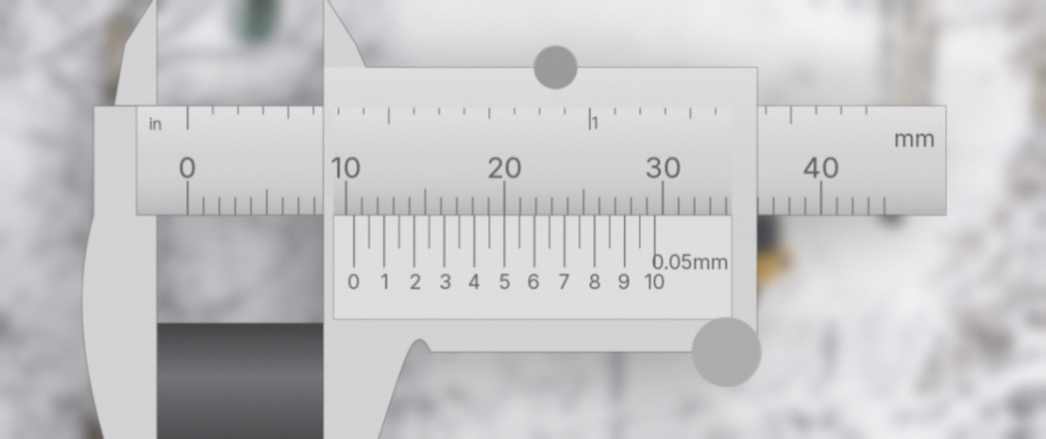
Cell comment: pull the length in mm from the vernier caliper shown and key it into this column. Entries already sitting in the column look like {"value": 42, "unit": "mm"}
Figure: {"value": 10.5, "unit": "mm"}
